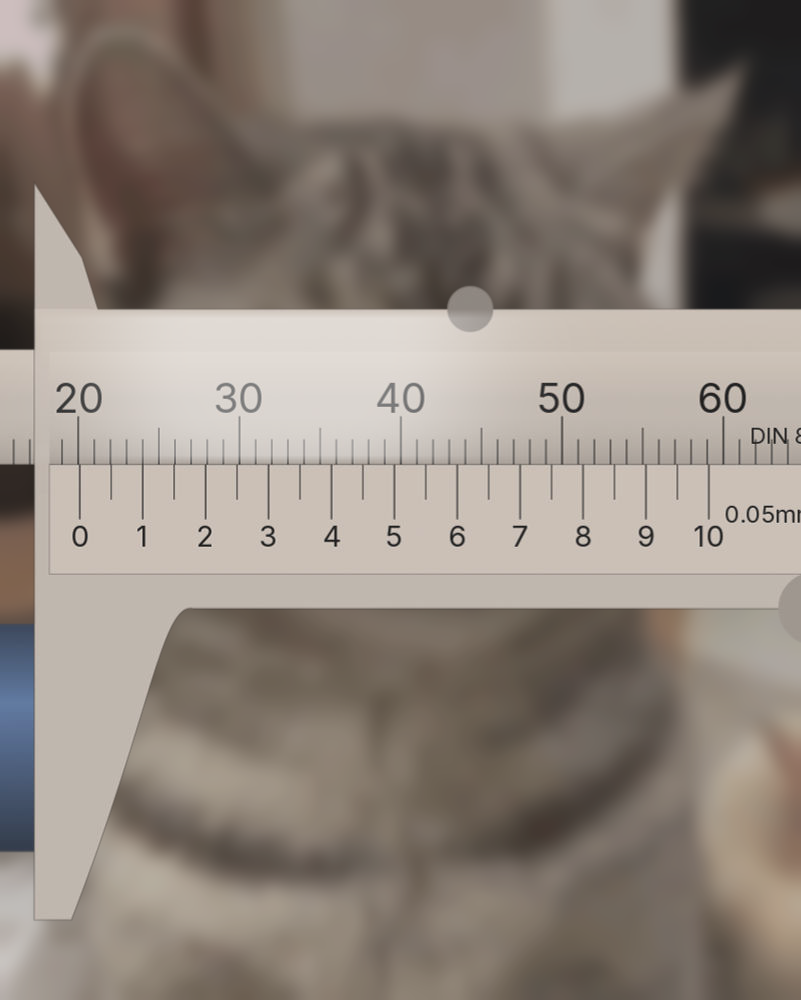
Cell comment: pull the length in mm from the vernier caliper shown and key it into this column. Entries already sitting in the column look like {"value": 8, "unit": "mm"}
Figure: {"value": 20.1, "unit": "mm"}
